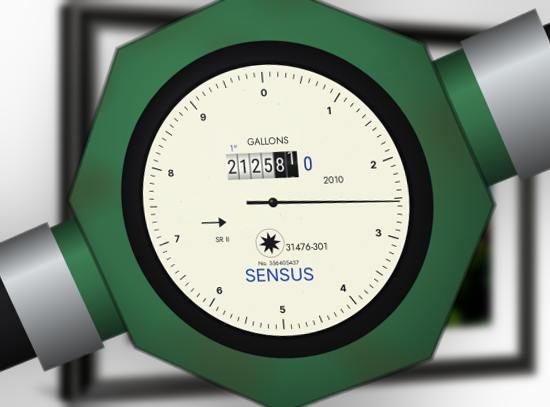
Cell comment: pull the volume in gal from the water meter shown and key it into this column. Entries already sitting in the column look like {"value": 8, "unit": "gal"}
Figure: {"value": 2125812.5, "unit": "gal"}
